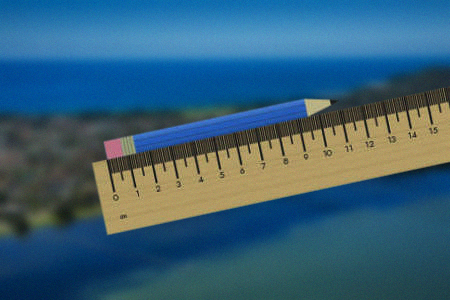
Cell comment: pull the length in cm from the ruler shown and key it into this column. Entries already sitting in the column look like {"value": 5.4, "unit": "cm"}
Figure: {"value": 11, "unit": "cm"}
